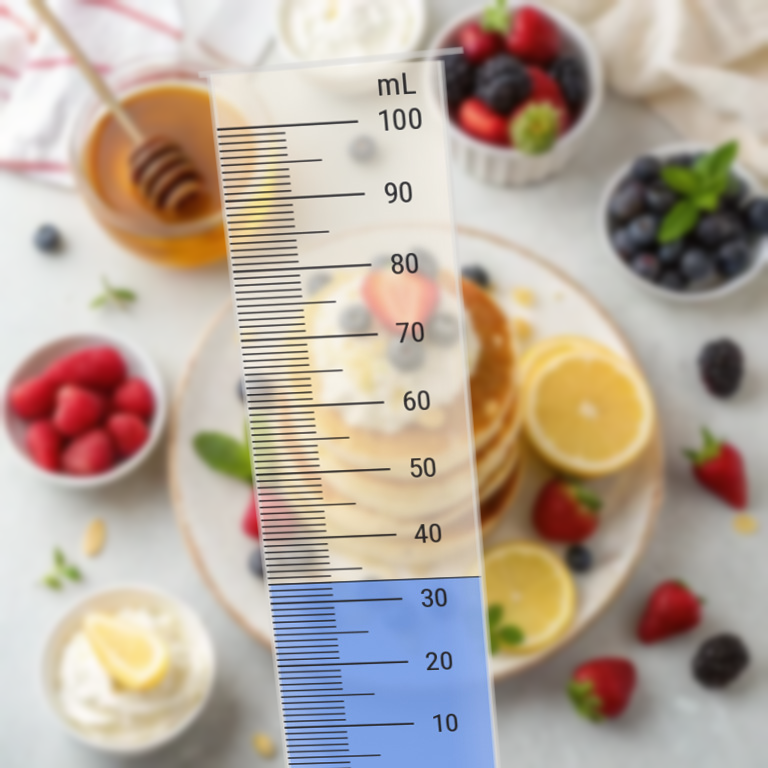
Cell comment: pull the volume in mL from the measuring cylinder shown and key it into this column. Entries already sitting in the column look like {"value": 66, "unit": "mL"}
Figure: {"value": 33, "unit": "mL"}
